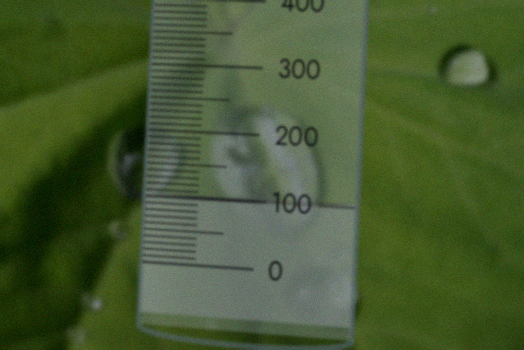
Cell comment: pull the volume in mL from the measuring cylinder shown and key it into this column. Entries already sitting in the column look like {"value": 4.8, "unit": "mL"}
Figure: {"value": 100, "unit": "mL"}
